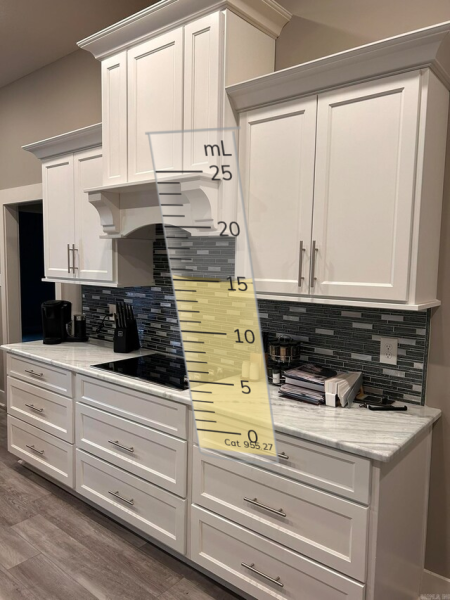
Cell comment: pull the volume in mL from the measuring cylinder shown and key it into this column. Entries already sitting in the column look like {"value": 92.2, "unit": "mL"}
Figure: {"value": 15, "unit": "mL"}
